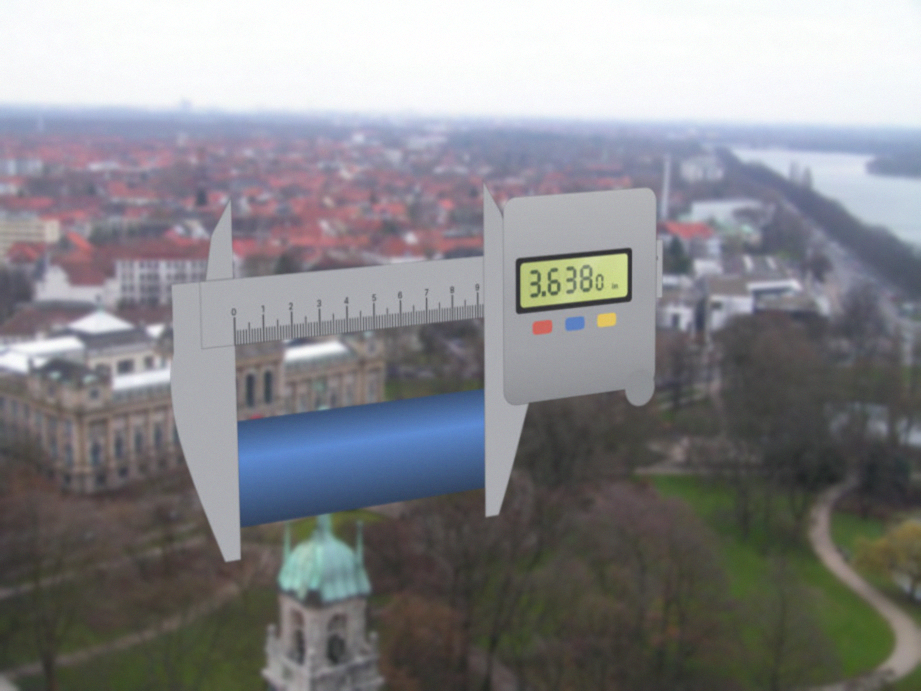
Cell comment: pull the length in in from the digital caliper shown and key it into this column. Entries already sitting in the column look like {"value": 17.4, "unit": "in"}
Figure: {"value": 3.6380, "unit": "in"}
